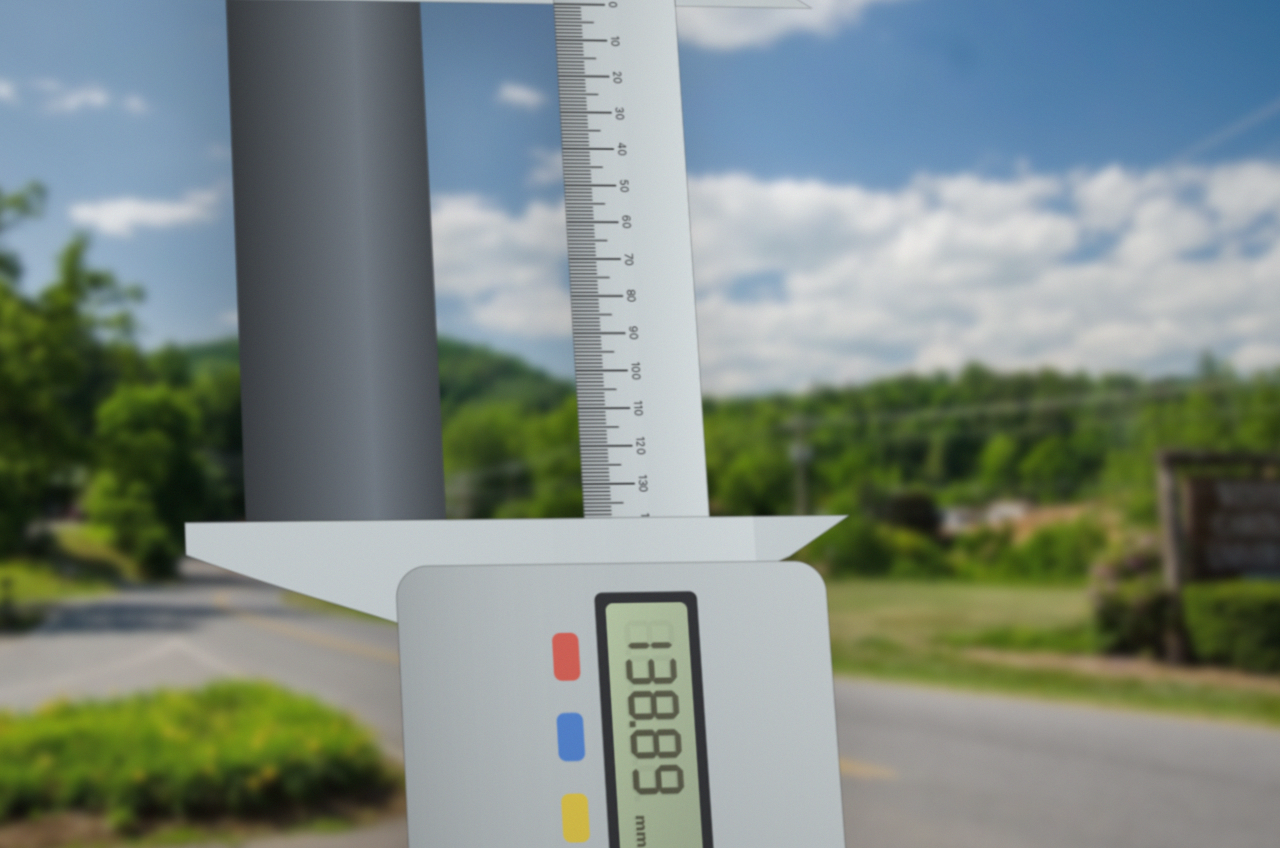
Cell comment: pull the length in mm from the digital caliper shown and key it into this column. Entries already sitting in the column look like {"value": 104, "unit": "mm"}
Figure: {"value": 138.89, "unit": "mm"}
